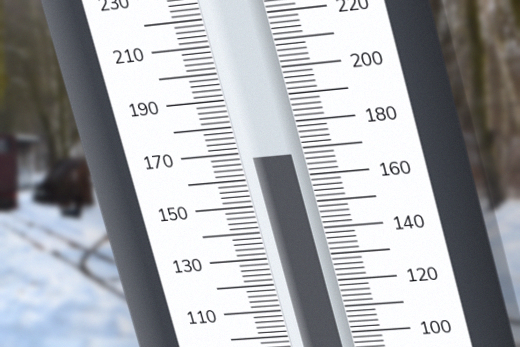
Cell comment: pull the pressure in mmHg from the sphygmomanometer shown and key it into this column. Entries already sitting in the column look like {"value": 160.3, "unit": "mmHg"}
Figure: {"value": 168, "unit": "mmHg"}
